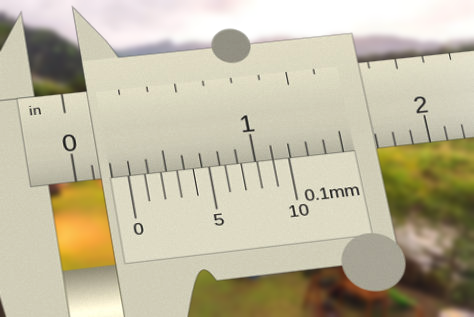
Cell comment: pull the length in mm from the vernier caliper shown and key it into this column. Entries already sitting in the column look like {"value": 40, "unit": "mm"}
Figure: {"value": 2.9, "unit": "mm"}
